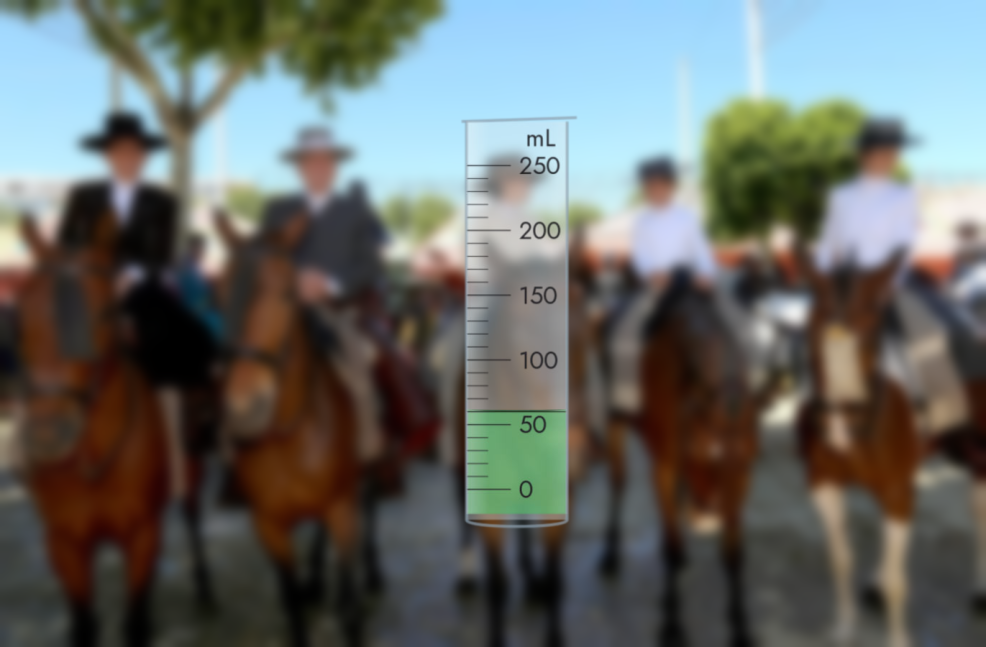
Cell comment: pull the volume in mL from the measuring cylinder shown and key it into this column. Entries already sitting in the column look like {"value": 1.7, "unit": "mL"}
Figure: {"value": 60, "unit": "mL"}
